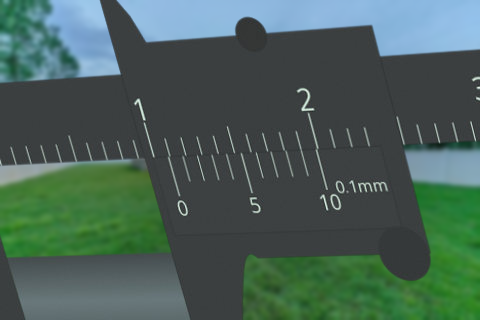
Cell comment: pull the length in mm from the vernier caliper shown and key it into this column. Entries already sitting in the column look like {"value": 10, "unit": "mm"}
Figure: {"value": 10.9, "unit": "mm"}
